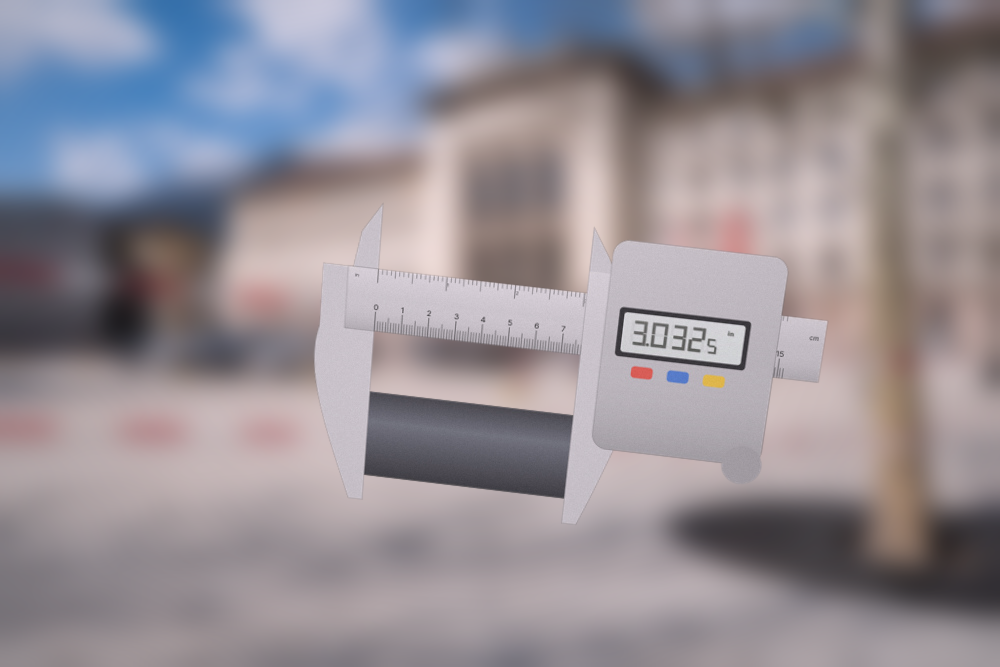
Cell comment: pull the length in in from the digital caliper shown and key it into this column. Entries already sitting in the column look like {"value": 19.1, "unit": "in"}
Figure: {"value": 3.0325, "unit": "in"}
